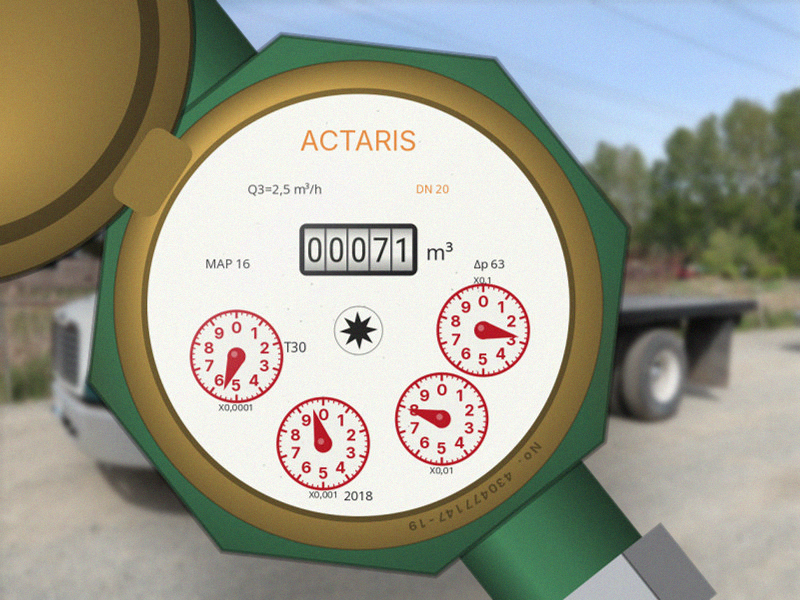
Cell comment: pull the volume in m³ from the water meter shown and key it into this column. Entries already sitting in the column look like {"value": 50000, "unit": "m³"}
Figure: {"value": 71.2795, "unit": "m³"}
